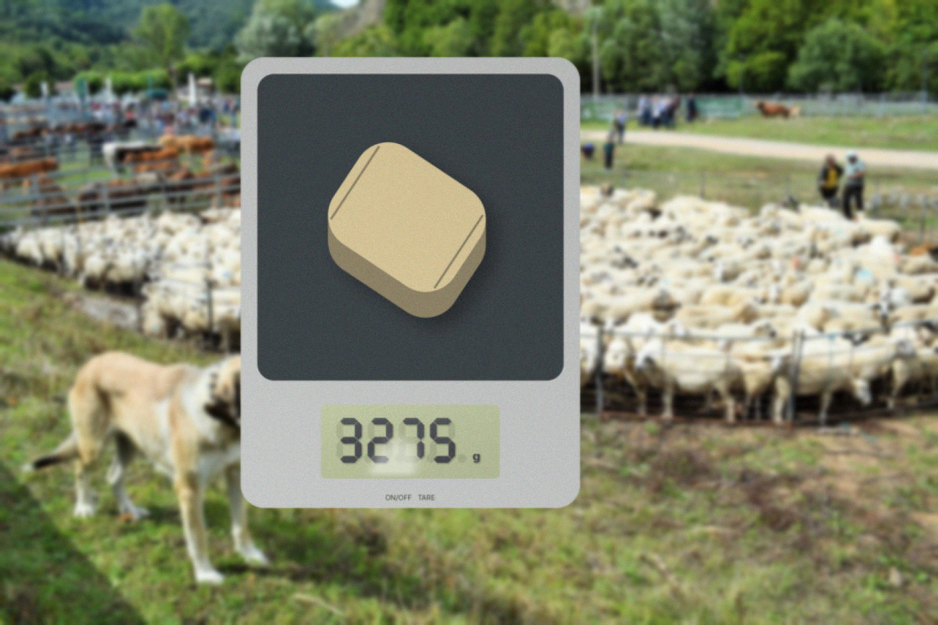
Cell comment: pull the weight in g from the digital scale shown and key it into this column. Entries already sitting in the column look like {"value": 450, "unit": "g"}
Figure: {"value": 3275, "unit": "g"}
